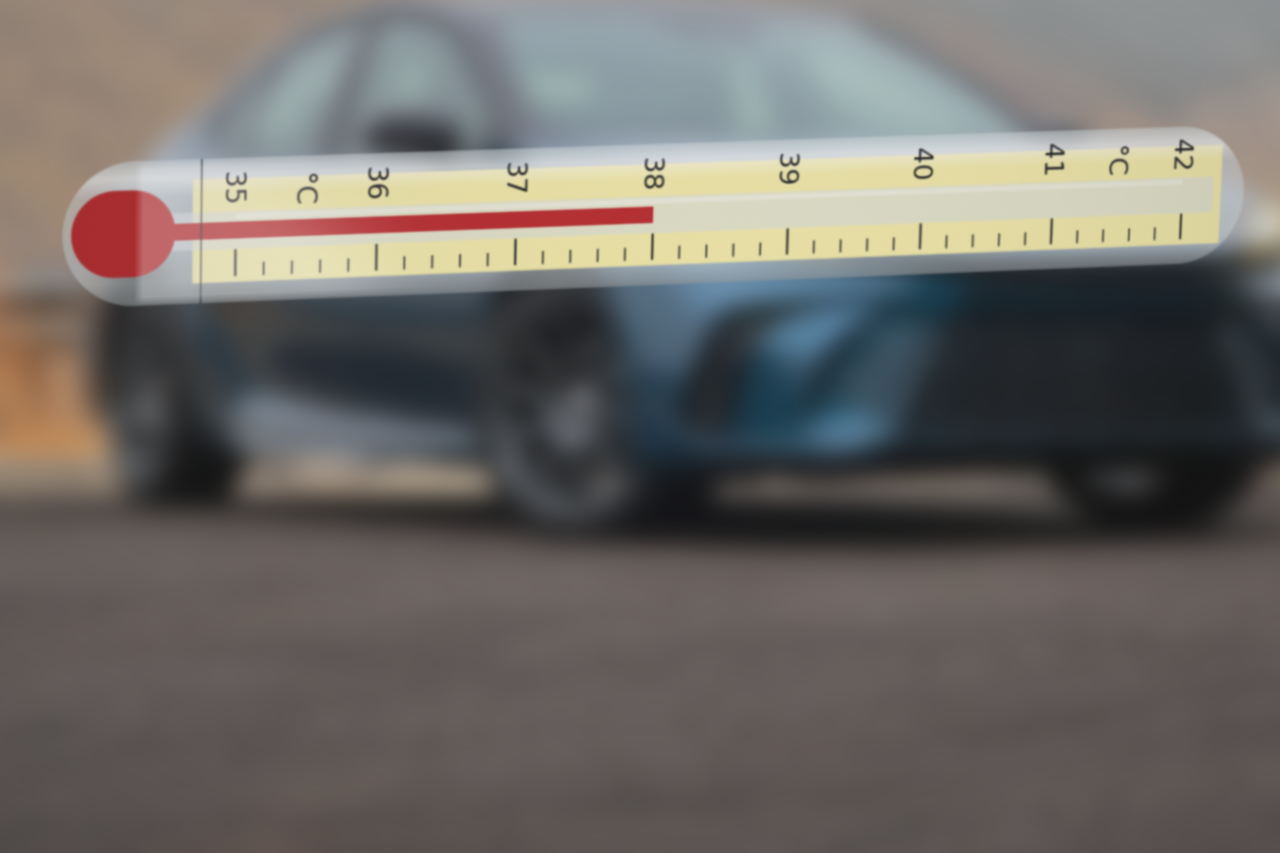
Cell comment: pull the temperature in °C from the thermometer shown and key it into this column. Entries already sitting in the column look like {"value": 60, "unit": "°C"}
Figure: {"value": 38, "unit": "°C"}
